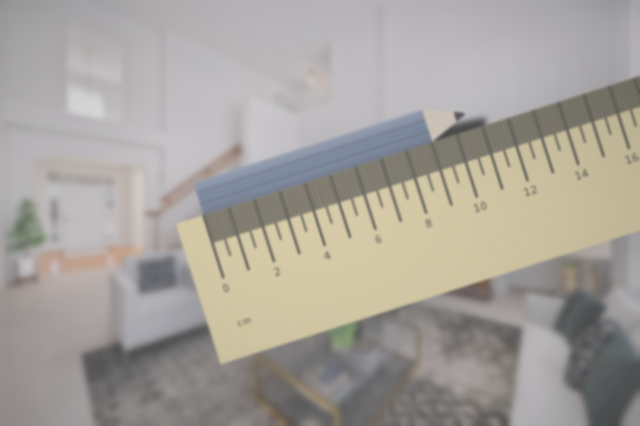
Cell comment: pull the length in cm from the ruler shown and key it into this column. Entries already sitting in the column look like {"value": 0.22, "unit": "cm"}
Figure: {"value": 10.5, "unit": "cm"}
